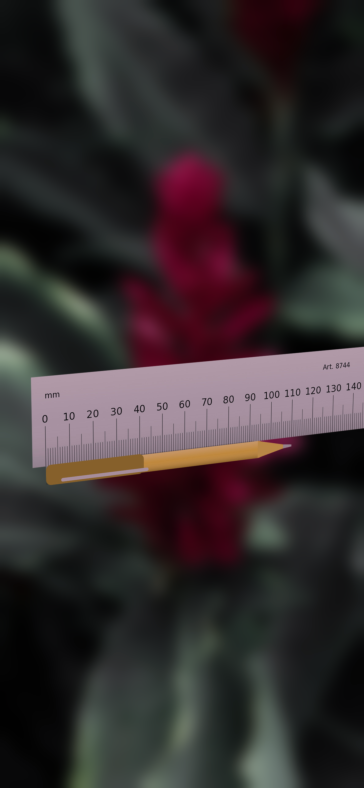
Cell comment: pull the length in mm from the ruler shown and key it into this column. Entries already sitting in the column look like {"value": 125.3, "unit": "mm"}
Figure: {"value": 110, "unit": "mm"}
